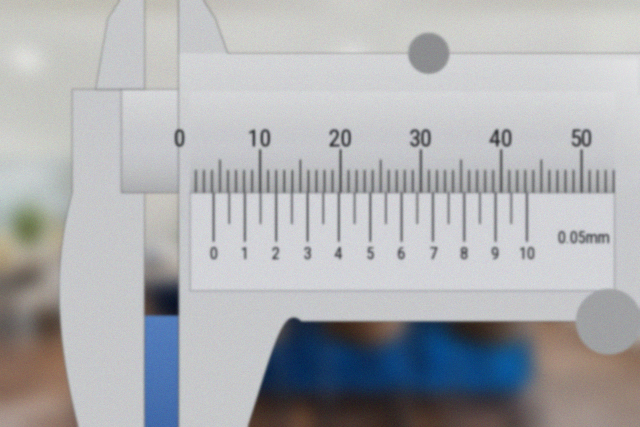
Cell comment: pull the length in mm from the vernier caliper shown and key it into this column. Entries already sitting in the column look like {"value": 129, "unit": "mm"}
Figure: {"value": 4.2, "unit": "mm"}
